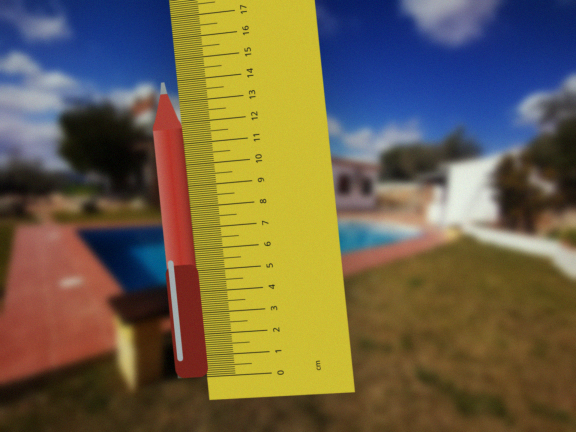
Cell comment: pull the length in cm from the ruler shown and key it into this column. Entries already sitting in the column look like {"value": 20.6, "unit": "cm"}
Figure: {"value": 14, "unit": "cm"}
